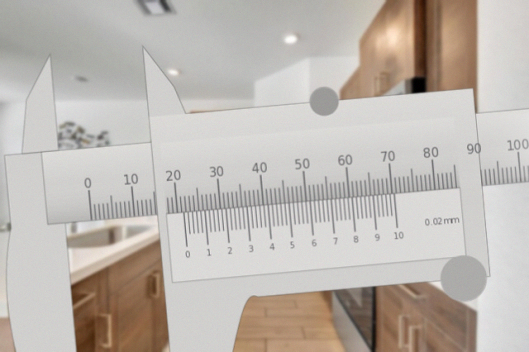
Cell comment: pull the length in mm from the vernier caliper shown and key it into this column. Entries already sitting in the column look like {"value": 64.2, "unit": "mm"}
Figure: {"value": 21.5, "unit": "mm"}
